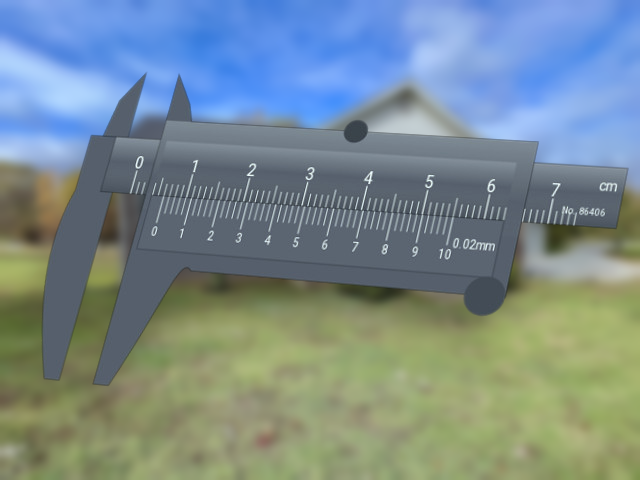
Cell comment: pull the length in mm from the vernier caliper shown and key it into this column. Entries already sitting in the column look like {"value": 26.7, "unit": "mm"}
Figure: {"value": 6.0, "unit": "mm"}
